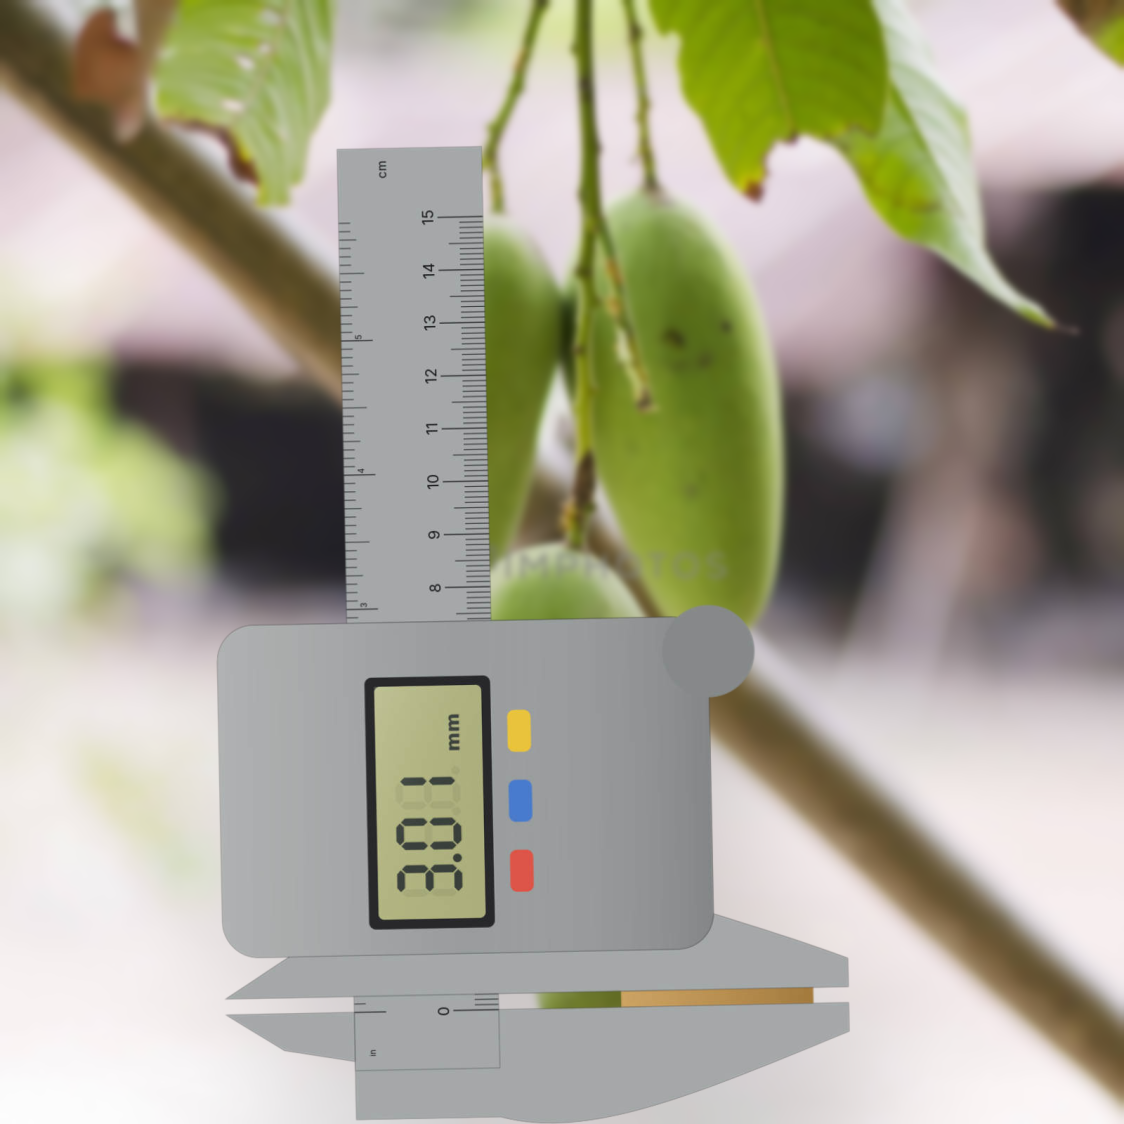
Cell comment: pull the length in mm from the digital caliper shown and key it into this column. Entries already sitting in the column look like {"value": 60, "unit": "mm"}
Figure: {"value": 3.01, "unit": "mm"}
